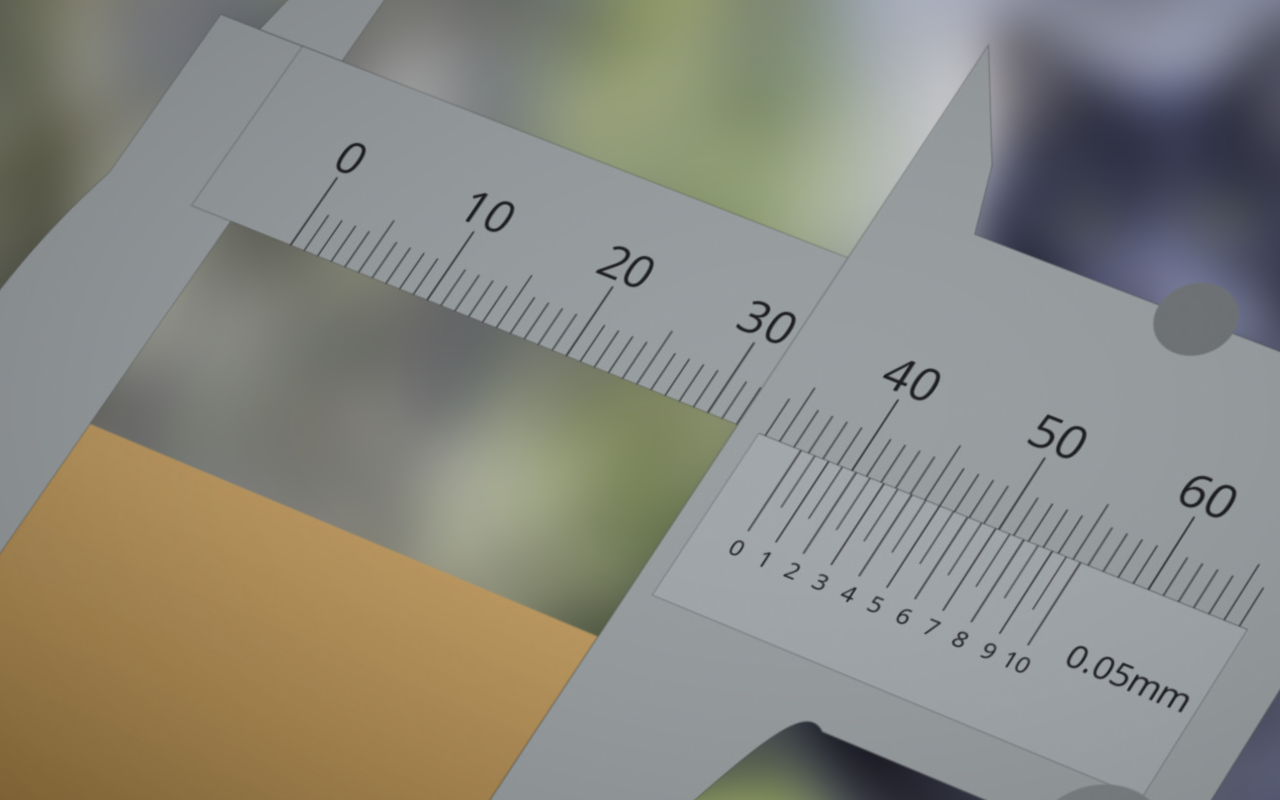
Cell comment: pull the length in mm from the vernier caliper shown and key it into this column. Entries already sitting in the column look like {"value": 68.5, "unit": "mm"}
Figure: {"value": 36.5, "unit": "mm"}
